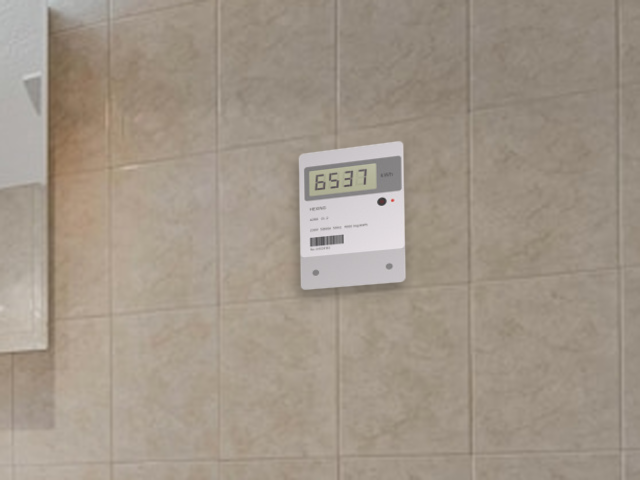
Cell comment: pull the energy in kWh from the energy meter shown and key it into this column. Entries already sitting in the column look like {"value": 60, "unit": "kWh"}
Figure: {"value": 6537, "unit": "kWh"}
